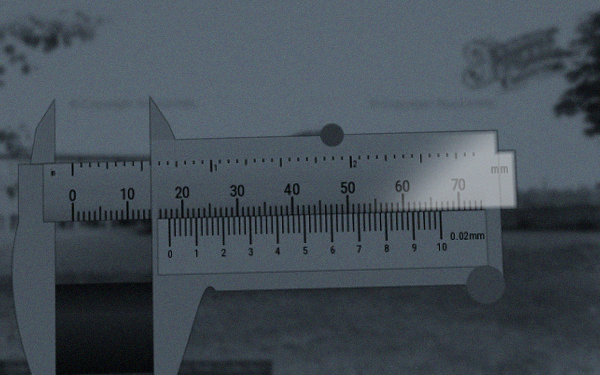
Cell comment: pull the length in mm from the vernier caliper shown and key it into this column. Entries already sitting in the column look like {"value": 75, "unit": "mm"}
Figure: {"value": 17.6, "unit": "mm"}
